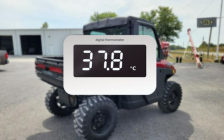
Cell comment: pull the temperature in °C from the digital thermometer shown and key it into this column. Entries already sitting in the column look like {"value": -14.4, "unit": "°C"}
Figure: {"value": 37.8, "unit": "°C"}
